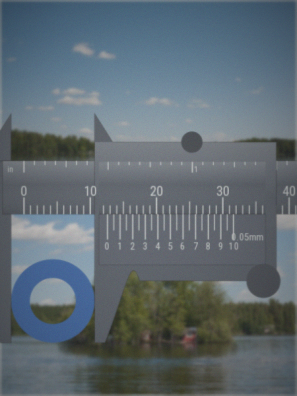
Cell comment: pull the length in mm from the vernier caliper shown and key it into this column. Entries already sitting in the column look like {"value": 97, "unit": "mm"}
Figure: {"value": 12.6, "unit": "mm"}
